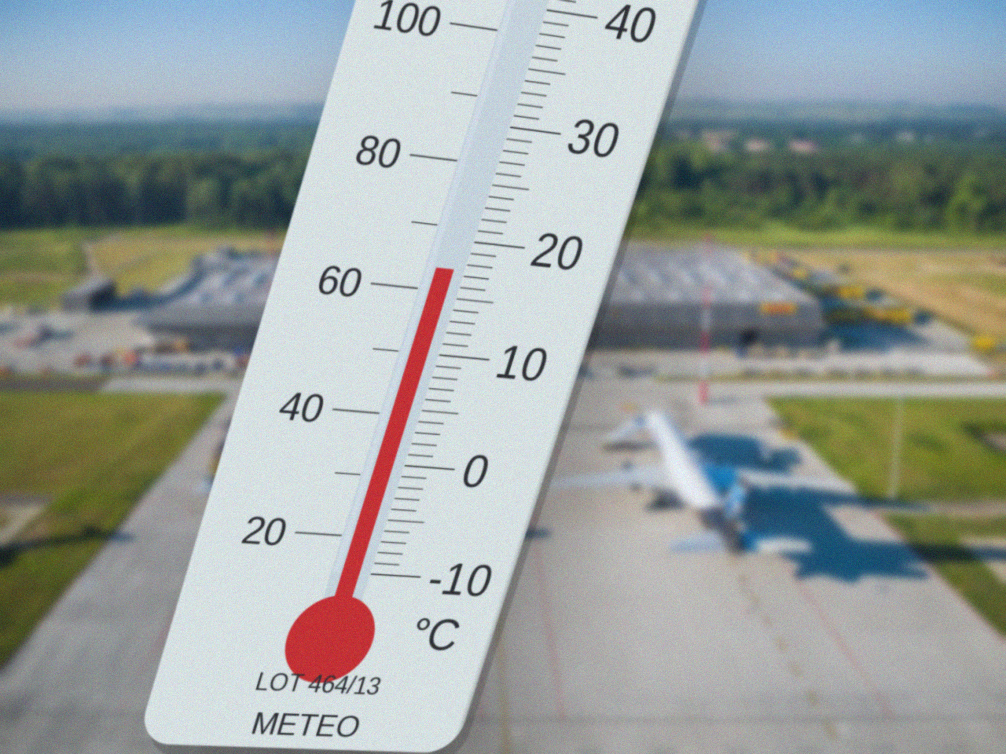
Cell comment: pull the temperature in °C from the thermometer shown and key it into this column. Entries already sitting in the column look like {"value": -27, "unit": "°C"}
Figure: {"value": 17.5, "unit": "°C"}
